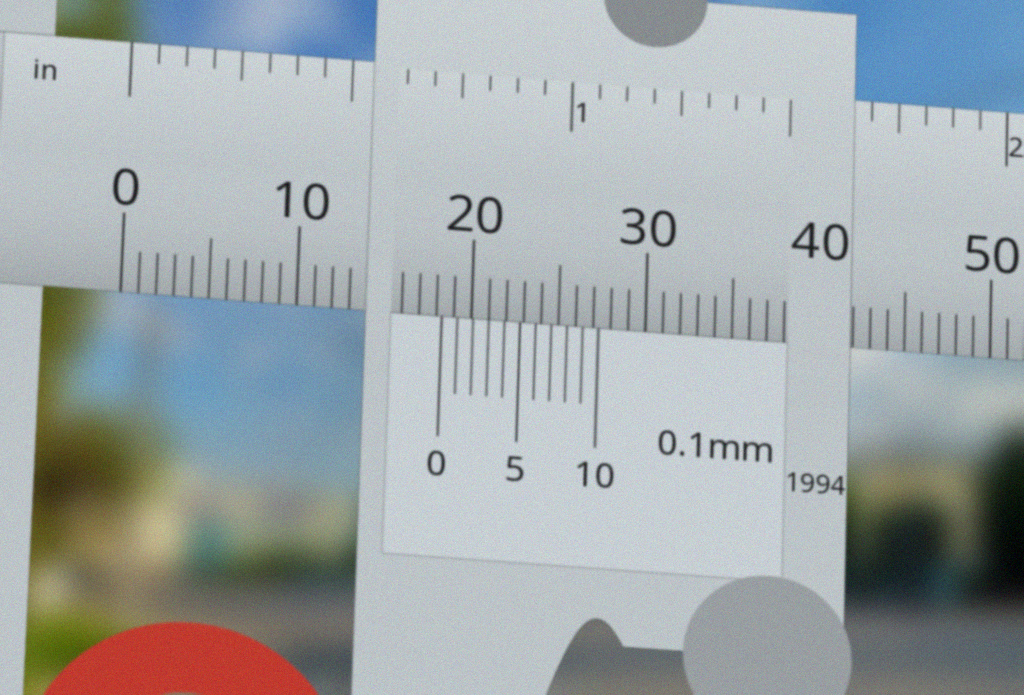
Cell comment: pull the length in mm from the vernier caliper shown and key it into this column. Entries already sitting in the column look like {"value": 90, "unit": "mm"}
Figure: {"value": 18.3, "unit": "mm"}
